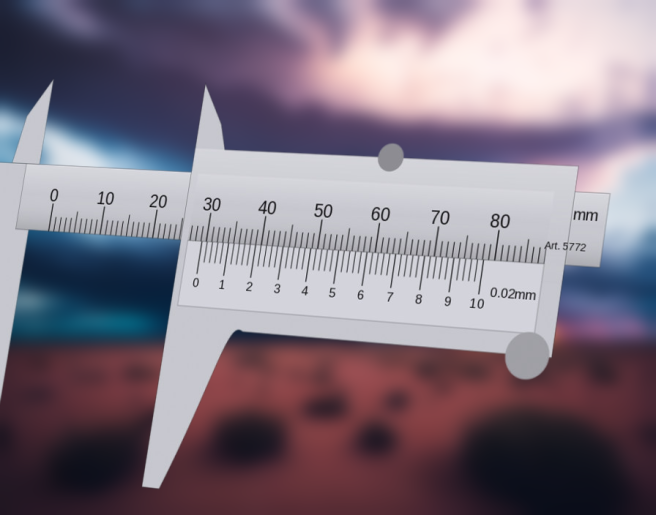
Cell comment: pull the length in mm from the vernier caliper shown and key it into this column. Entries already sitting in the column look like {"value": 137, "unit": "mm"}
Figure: {"value": 29.2, "unit": "mm"}
